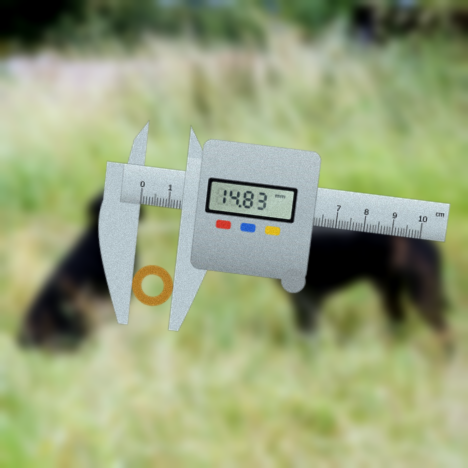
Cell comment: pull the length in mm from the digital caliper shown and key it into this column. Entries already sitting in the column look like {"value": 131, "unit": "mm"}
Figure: {"value": 14.83, "unit": "mm"}
